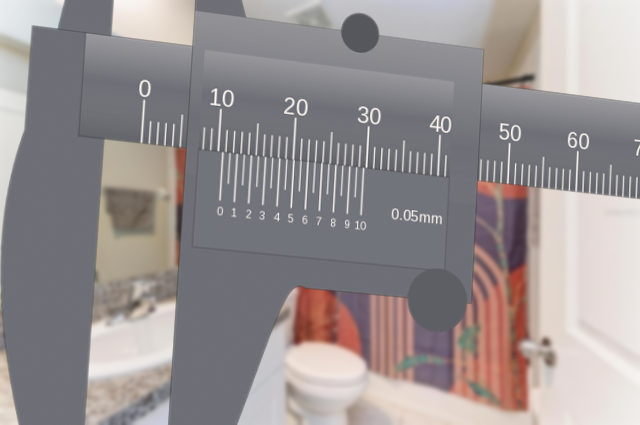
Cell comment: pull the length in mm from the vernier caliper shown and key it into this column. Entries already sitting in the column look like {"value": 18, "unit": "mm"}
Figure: {"value": 10.6, "unit": "mm"}
